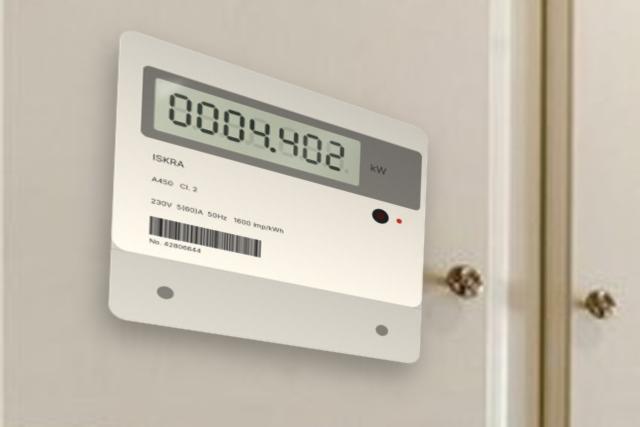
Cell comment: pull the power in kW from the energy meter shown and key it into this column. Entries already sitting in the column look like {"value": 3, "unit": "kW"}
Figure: {"value": 4.402, "unit": "kW"}
